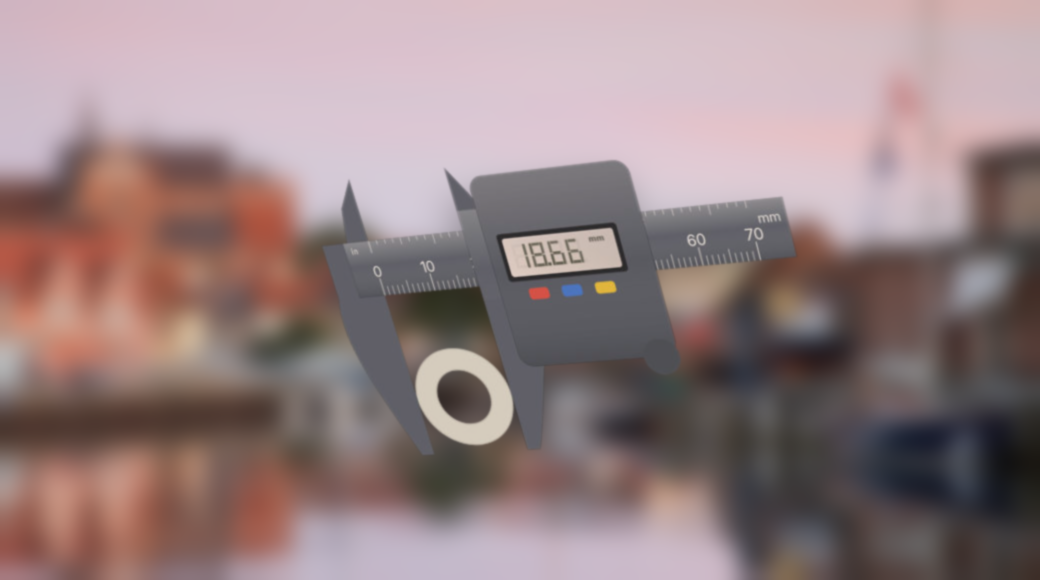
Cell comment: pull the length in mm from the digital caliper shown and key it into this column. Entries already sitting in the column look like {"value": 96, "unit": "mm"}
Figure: {"value": 18.66, "unit": "mm"}
